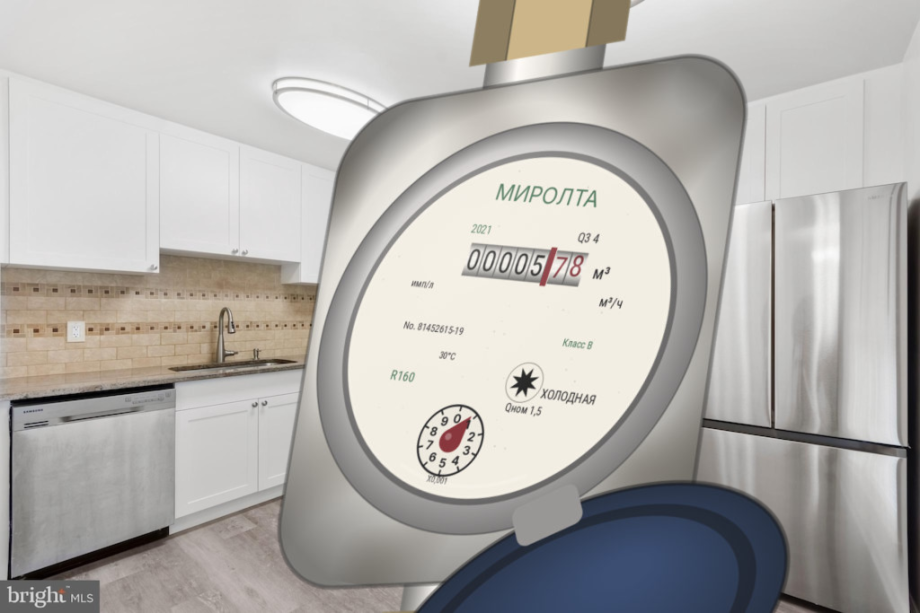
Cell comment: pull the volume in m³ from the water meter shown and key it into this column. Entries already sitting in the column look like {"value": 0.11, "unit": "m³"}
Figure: {"value": 5.780, "unit": "m³"}
